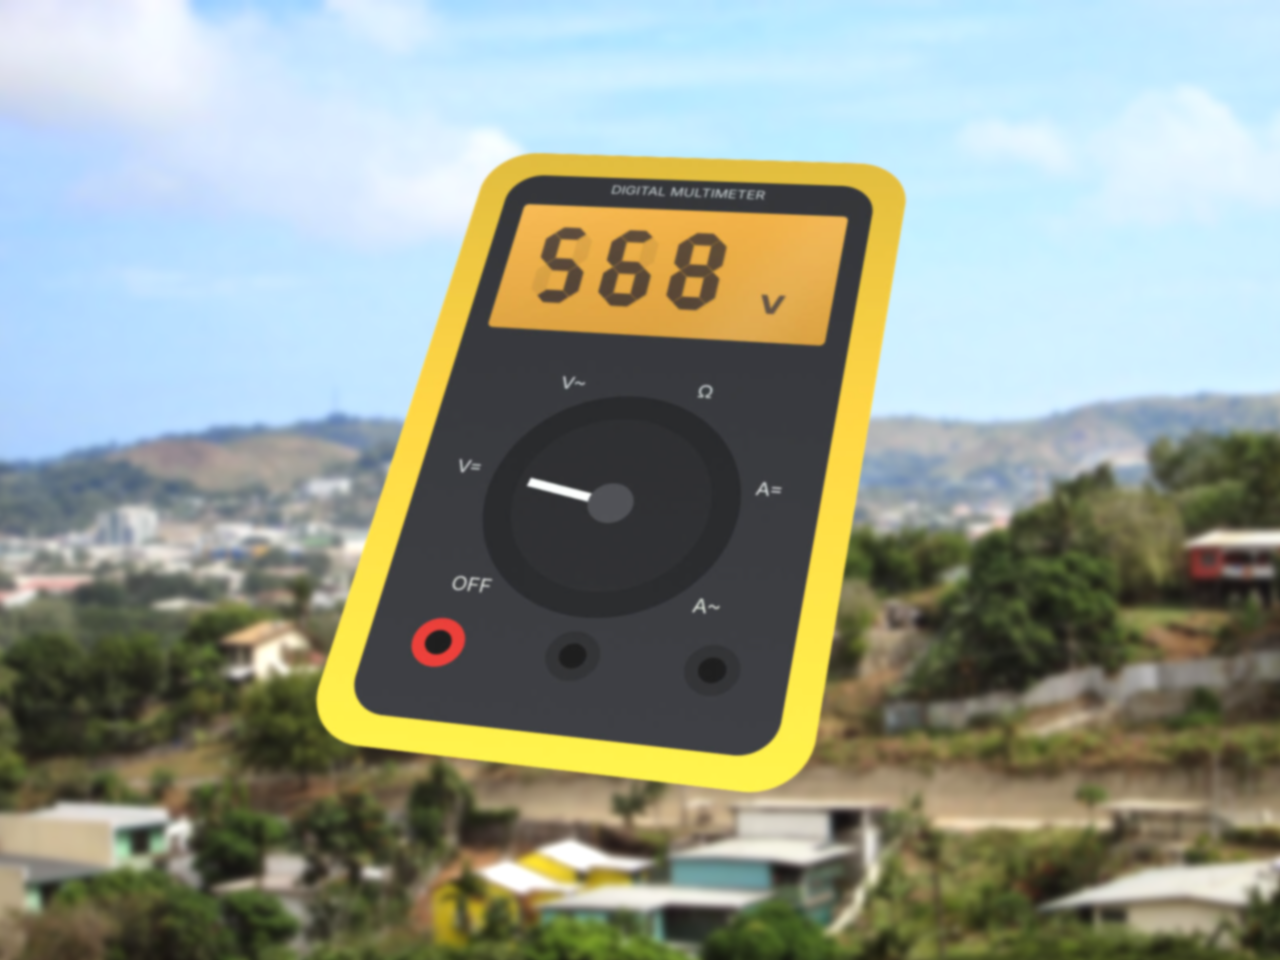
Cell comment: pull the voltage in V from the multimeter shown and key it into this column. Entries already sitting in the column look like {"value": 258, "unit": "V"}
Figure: {"value": 568, "unit": "V"}
